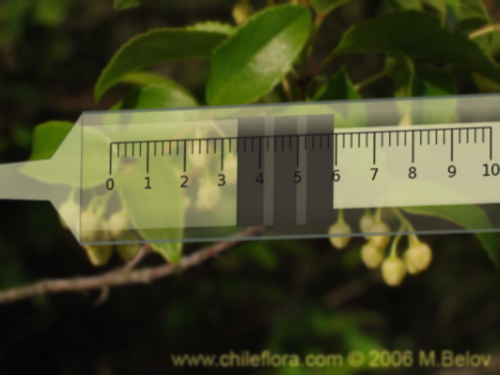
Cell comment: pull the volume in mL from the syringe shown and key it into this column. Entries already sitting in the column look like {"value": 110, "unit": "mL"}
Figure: {"value": 3.4, "unit": "mL"}
